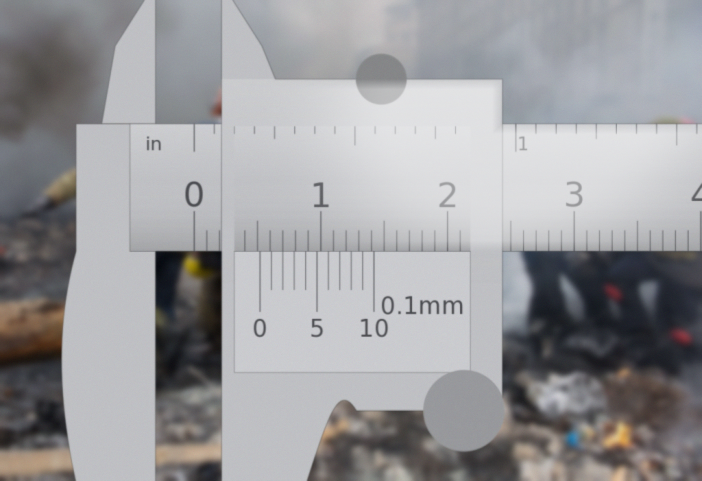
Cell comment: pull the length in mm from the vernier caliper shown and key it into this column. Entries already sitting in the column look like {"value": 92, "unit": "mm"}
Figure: {"value": 5.2, "unit": "mm"}
